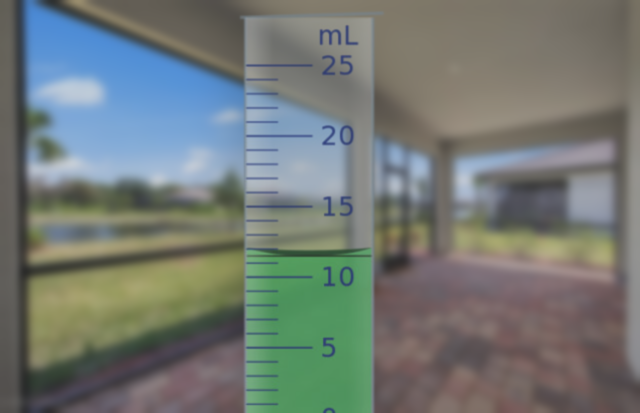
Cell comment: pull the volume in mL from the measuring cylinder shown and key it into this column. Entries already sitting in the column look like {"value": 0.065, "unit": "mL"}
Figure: {"value": 11.5, "unit": "mL"}
